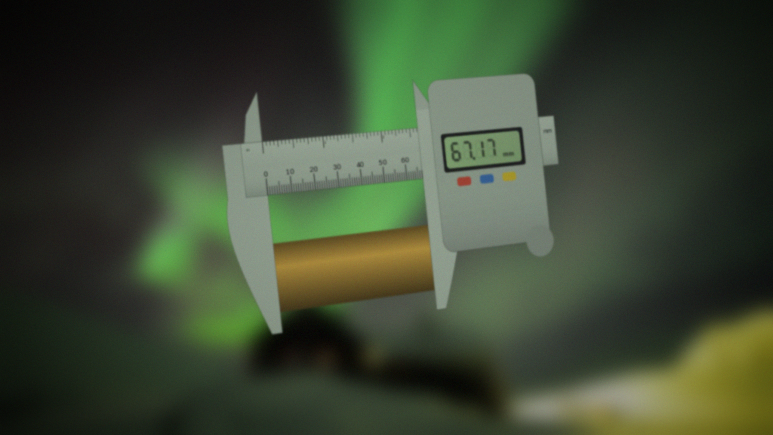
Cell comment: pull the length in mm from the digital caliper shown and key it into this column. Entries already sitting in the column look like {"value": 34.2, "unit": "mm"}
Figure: {"value": 67.17, "unit": "mm"}
